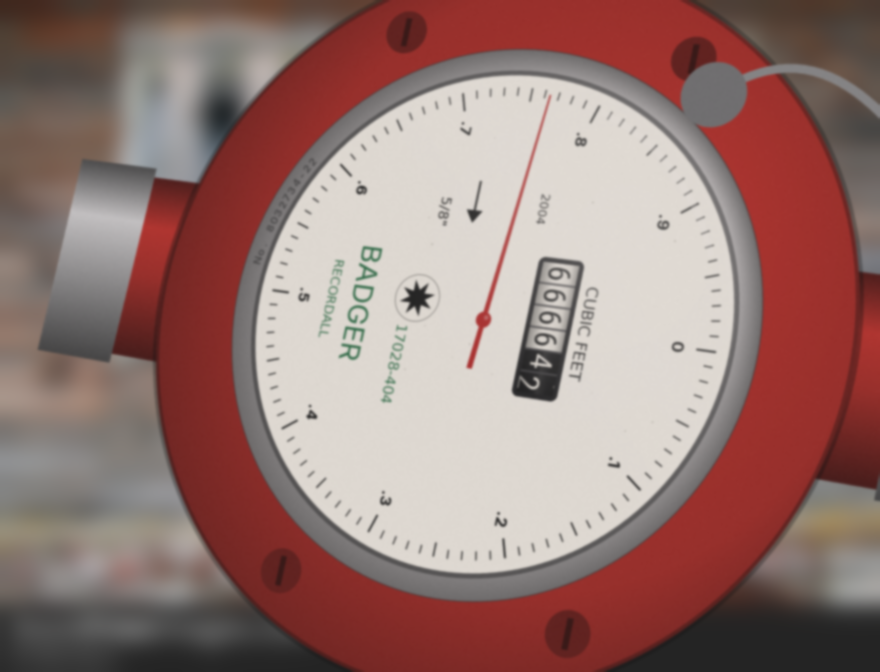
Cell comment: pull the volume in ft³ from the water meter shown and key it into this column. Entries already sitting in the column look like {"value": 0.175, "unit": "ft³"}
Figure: {"value": 666641.76, "unit": "ft³"}
